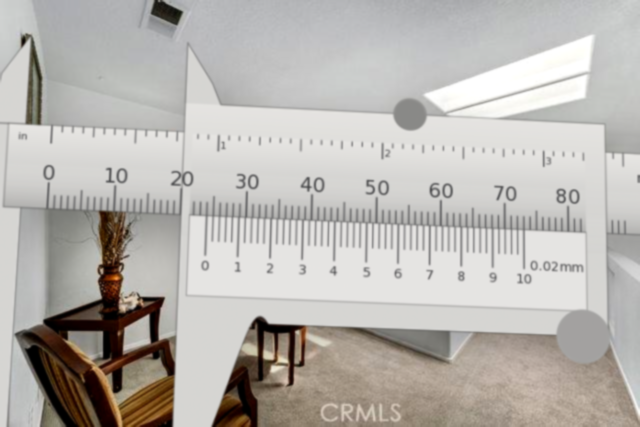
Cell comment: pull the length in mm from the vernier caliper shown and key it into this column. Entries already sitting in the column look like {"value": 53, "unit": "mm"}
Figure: {"value": 24.0, "unit": "mm"}
